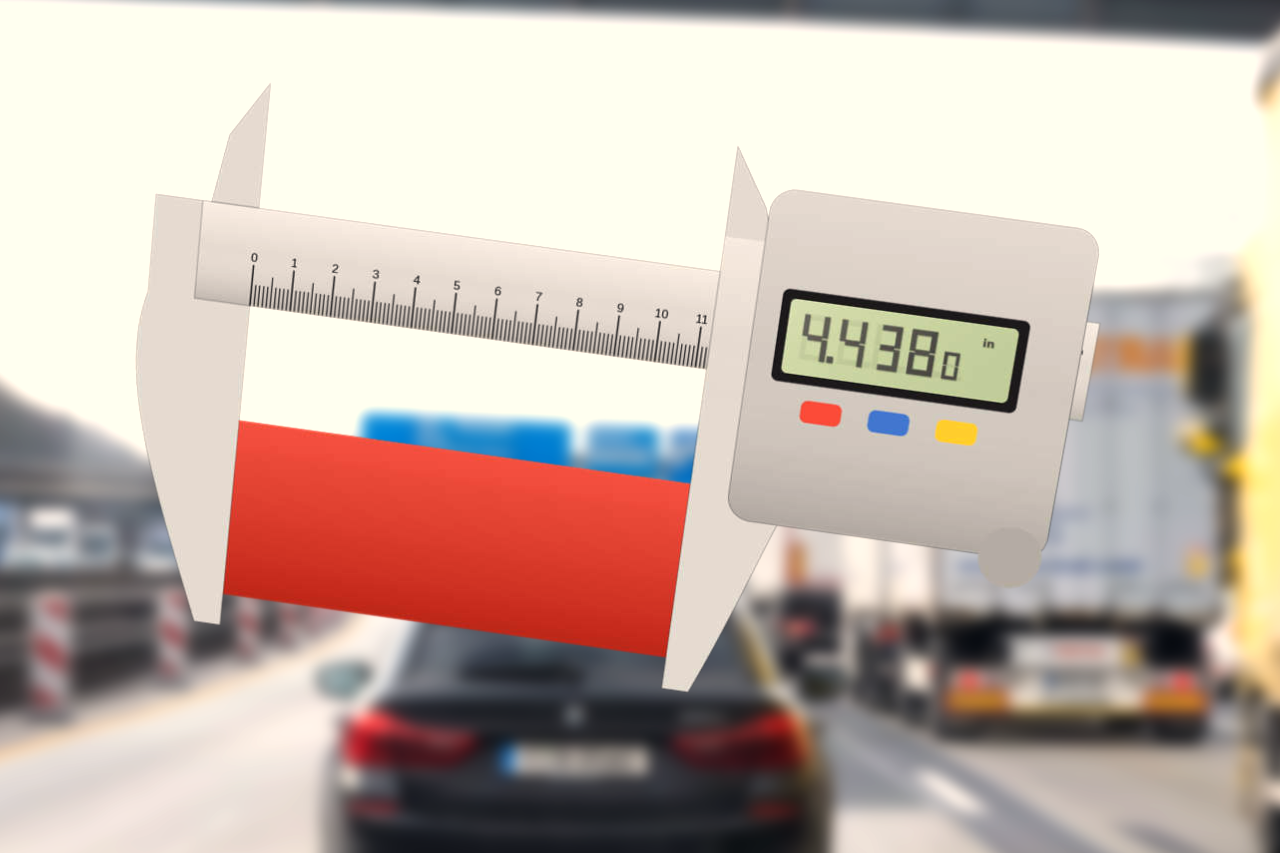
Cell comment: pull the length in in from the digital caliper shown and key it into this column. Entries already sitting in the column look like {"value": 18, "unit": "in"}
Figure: {"value": 4.4380, "unit": "in"}
